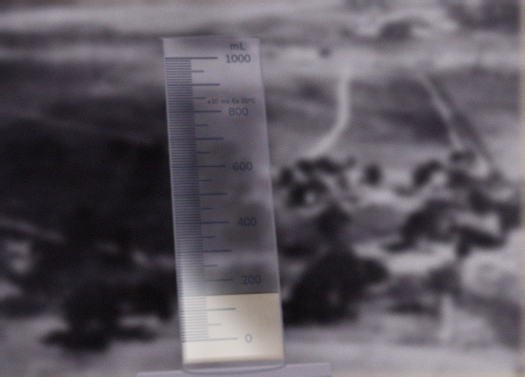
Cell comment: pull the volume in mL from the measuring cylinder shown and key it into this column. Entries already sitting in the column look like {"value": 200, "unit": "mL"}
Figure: {"value": 150, "unit": "mL"}
